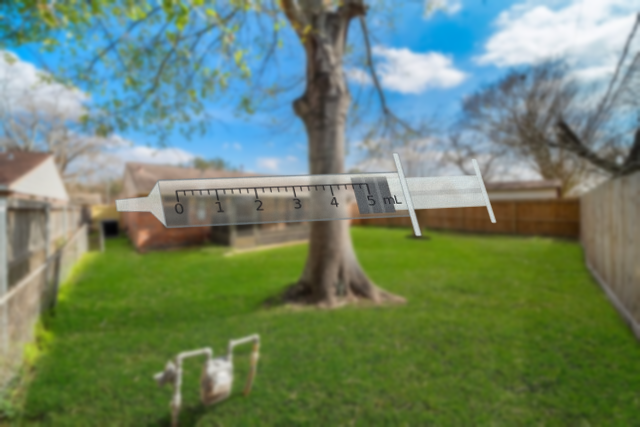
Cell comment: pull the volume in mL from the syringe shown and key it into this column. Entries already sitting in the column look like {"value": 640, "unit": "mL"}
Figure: {"value": 4.6, "unit": "mL"}
